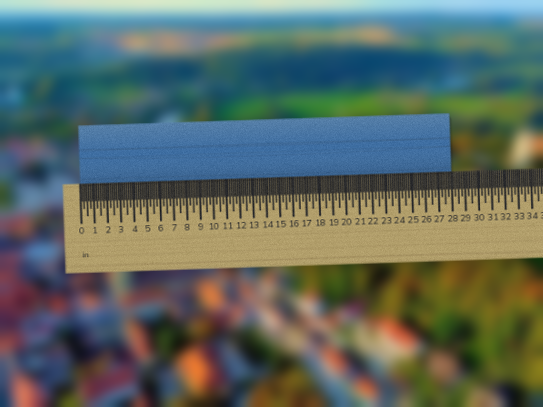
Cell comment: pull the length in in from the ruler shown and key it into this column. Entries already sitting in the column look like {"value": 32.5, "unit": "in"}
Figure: {"value": 28, "unit": "in"}
